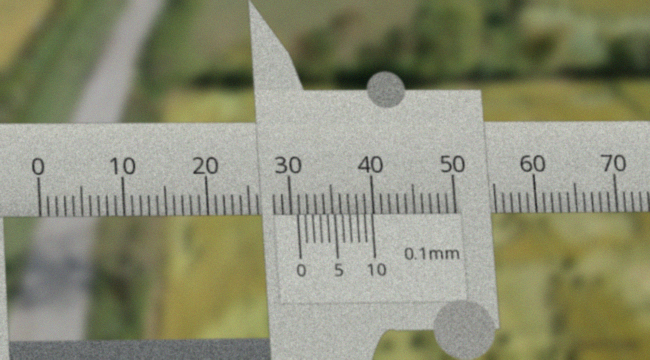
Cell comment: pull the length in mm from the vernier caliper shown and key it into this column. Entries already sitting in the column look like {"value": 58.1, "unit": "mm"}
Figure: {"value": 30.8, "unit": "mm"}
